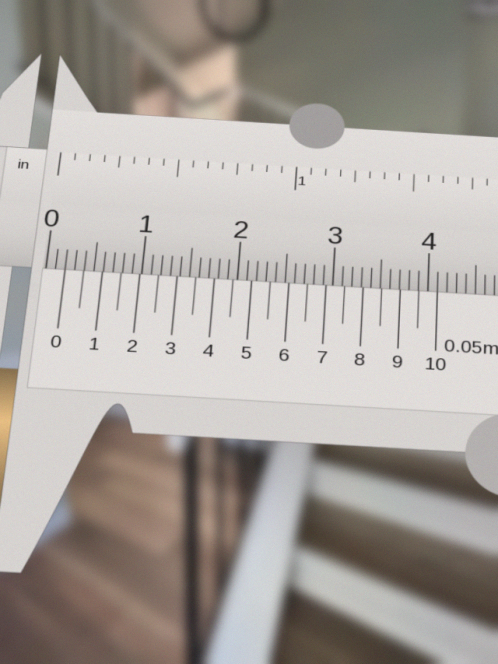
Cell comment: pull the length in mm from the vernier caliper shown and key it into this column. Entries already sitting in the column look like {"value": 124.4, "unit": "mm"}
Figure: {"value": 2.0, "unit": "mm"}
